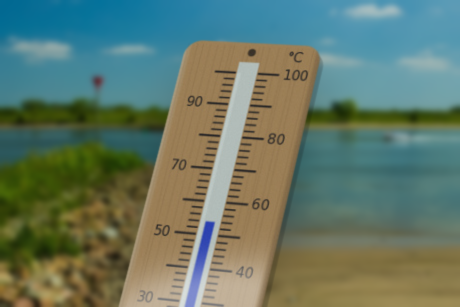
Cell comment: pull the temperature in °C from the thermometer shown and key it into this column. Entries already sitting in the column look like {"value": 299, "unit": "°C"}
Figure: {"value": 54, "unit": "°C"}
